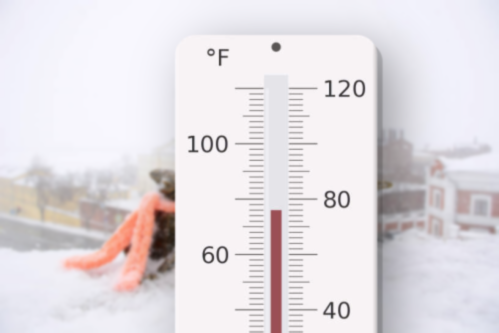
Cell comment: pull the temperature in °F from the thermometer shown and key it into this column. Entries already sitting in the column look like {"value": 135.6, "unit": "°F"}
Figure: {"value": 76, "unit": "°F"}
